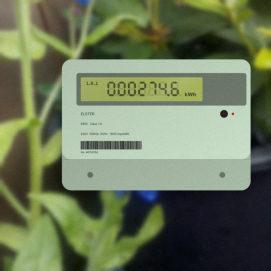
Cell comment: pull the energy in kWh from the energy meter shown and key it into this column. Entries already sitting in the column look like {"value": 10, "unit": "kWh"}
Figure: {"value": 274.6, "unit": "kWh"}
